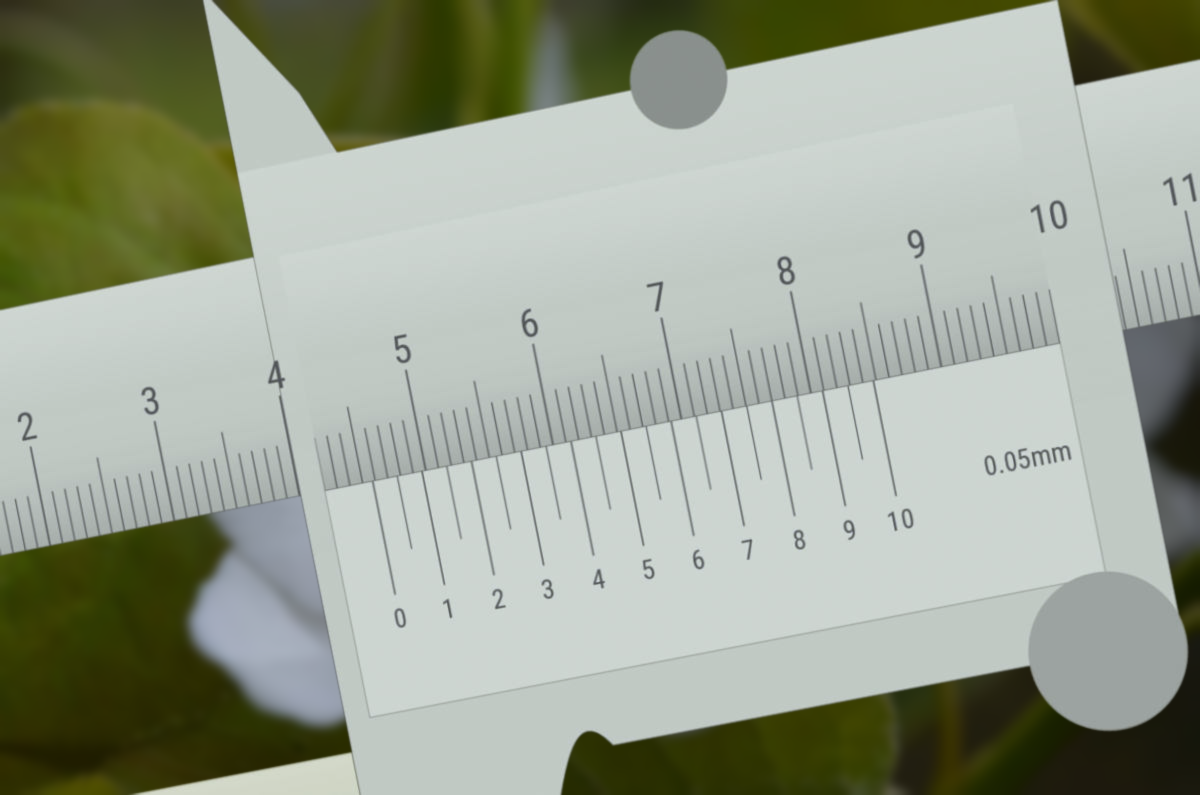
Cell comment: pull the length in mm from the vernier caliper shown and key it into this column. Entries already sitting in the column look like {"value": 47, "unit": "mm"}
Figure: {"value": 45.8, "unit": "mm"}
